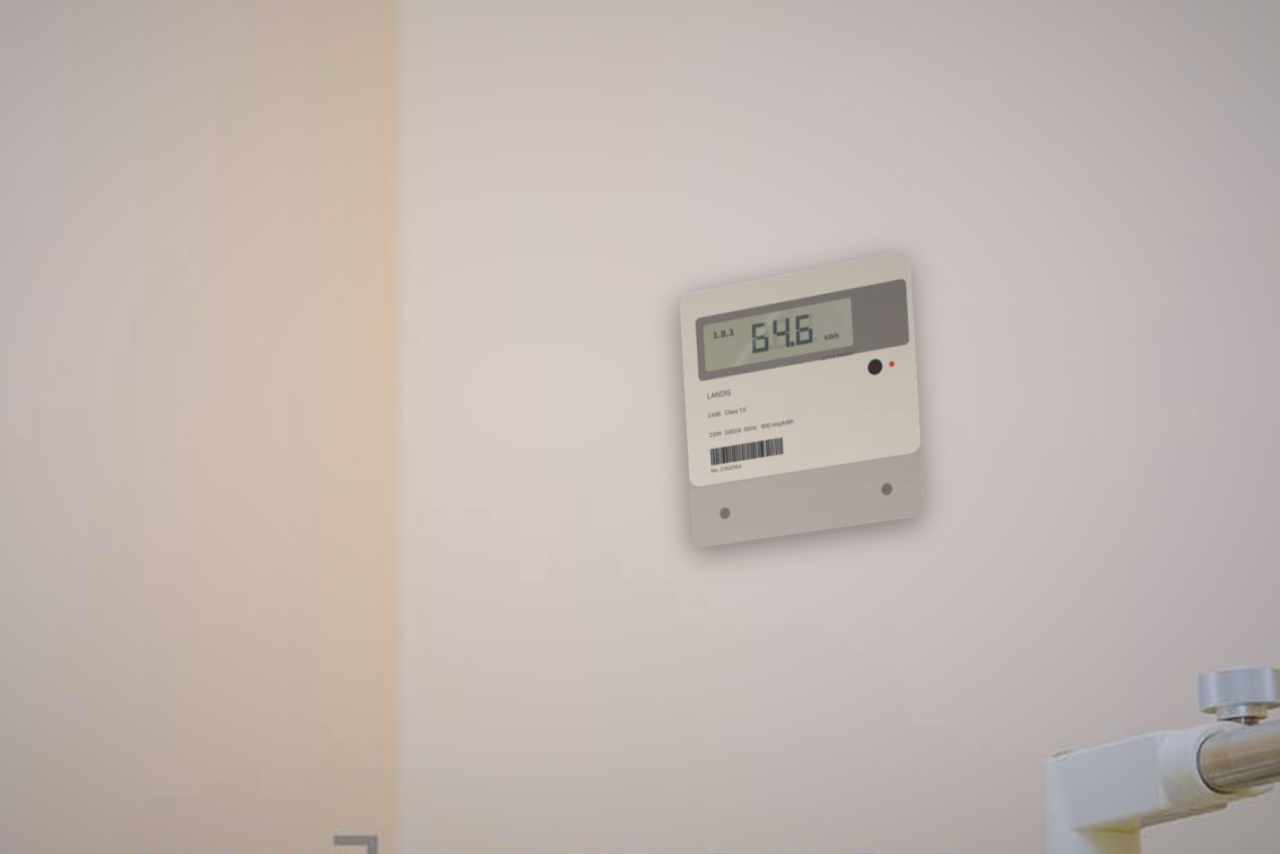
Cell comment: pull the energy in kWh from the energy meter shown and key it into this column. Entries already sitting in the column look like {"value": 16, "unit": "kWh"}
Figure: {"value": 64.6, "unit": "kWh"}
